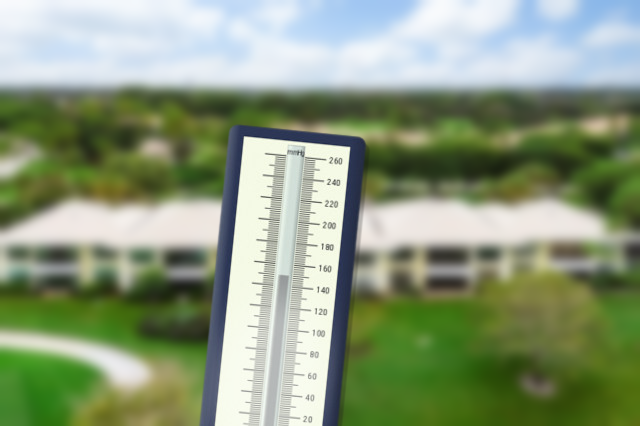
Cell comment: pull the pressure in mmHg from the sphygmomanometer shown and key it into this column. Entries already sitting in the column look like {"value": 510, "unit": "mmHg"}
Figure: {"value": 150, "unit": "mmHg"}
